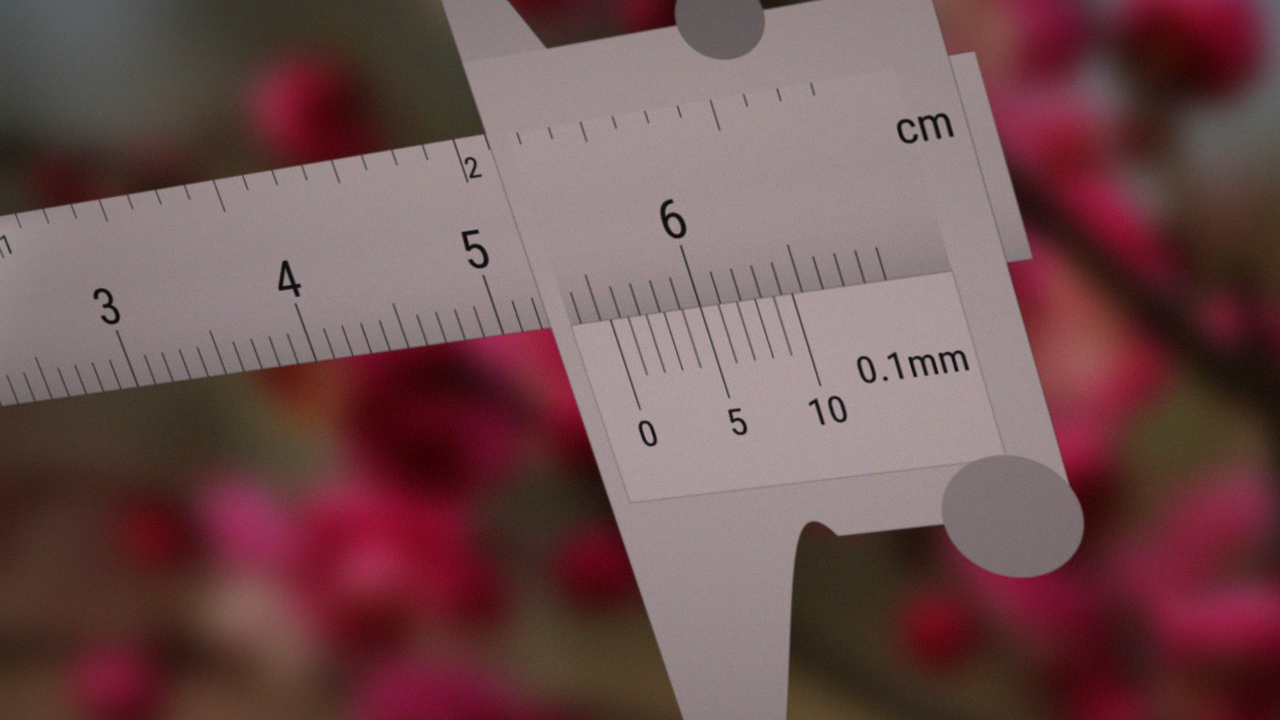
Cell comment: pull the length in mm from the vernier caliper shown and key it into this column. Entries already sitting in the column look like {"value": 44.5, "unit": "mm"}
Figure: {"value": 55.5, "unit": "mm"}
